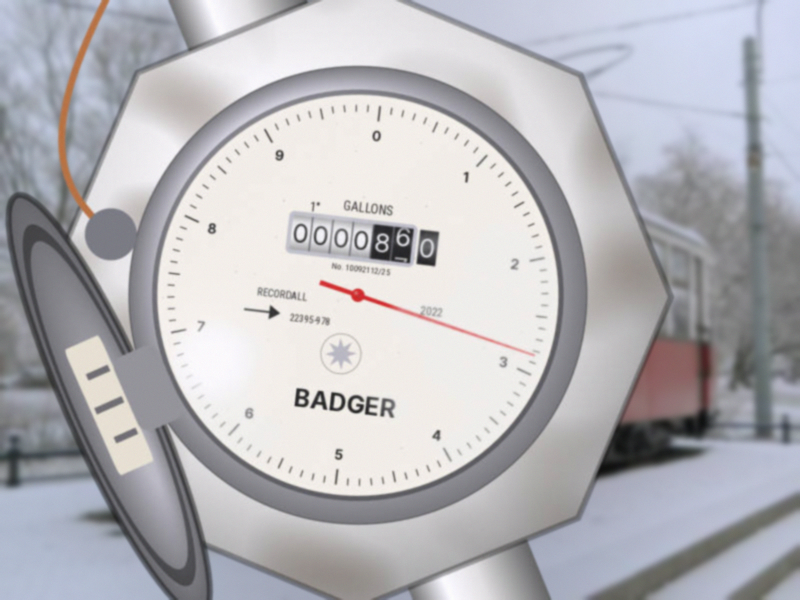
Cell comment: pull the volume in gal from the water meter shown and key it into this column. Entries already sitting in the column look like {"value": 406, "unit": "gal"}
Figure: {"value": 862.8, "unit": "gal"}
